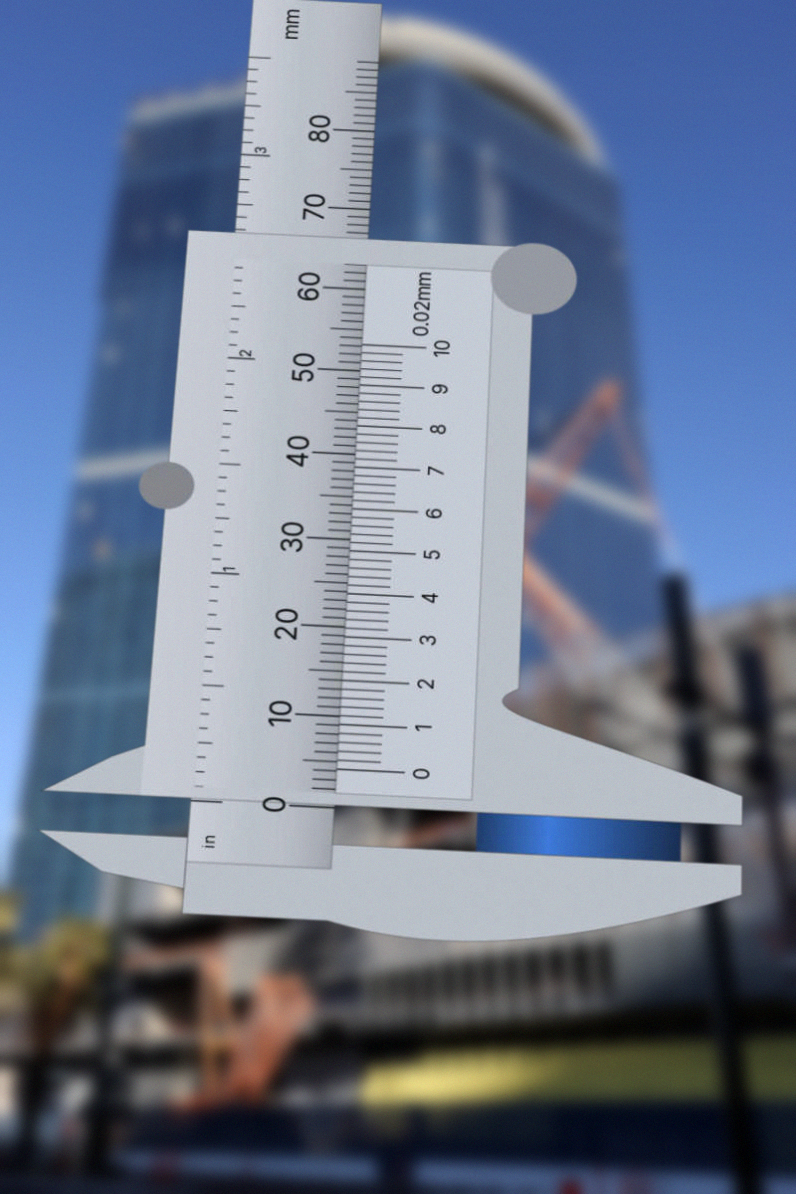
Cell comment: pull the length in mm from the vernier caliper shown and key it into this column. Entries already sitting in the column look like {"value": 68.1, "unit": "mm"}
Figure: {"value": 4.2, "unit": "mm"}
